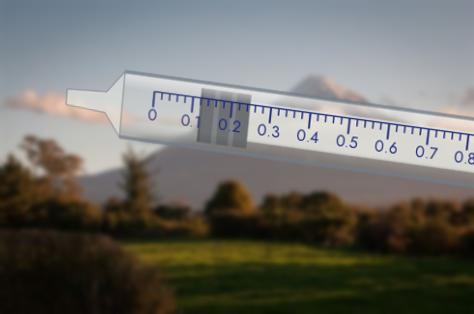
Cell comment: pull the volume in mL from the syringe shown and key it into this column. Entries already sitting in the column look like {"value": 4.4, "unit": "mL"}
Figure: {"value": 0.12, "unit": "mL"}
